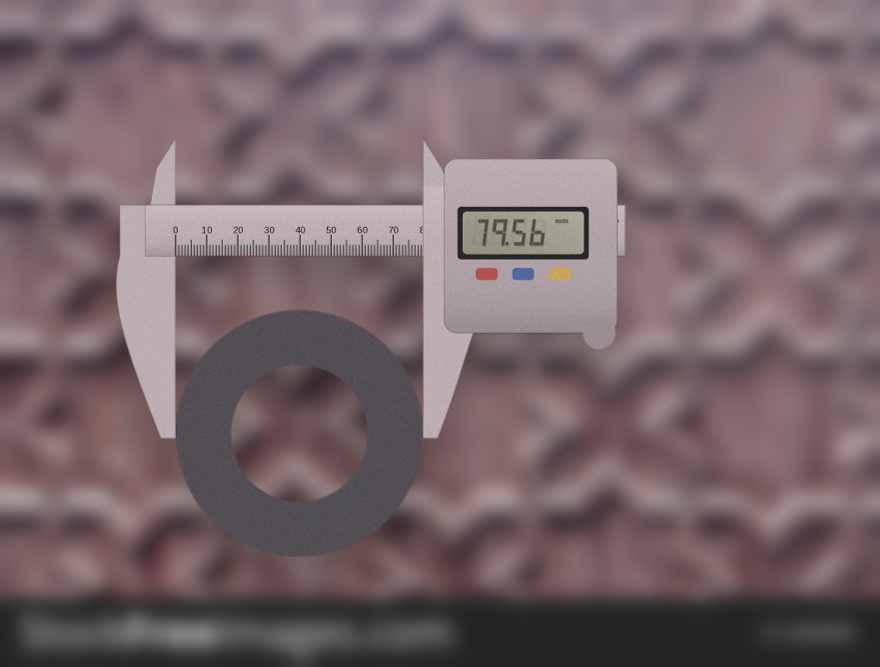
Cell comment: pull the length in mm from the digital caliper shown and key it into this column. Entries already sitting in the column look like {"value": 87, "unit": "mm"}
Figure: {"value": 79.56, "unit": "mm"}
